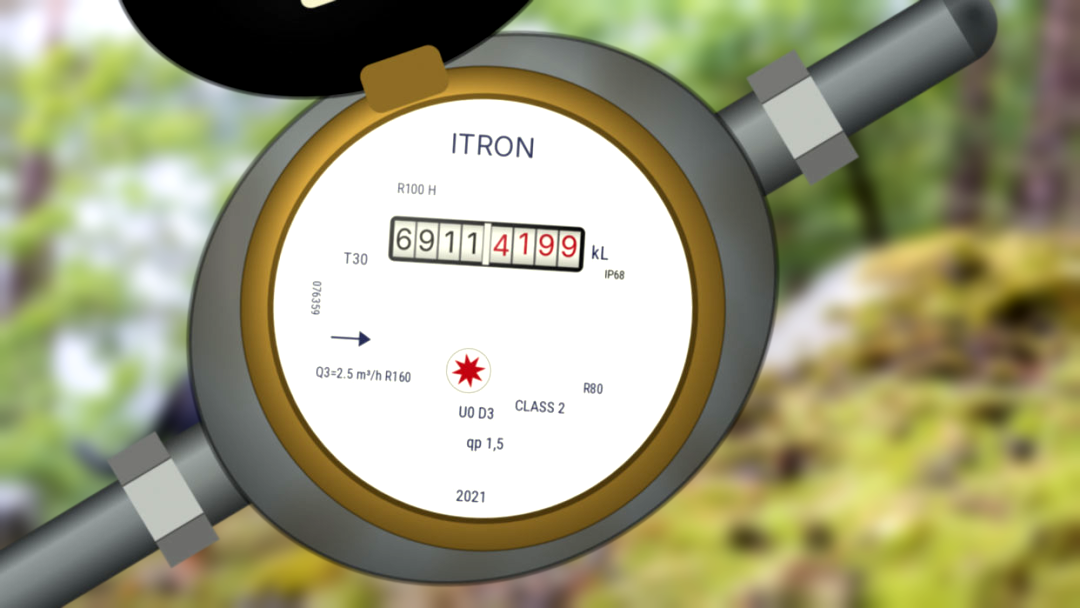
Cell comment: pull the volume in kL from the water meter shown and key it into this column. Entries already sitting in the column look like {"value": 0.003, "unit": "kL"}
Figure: {"value": 6911.4199, "unit": "kL"}
